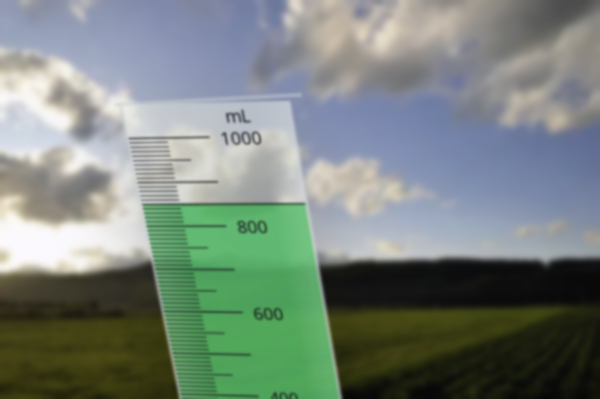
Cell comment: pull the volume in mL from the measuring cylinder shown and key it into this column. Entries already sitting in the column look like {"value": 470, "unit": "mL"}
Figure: {"value": 850, "unit": "mL"}
